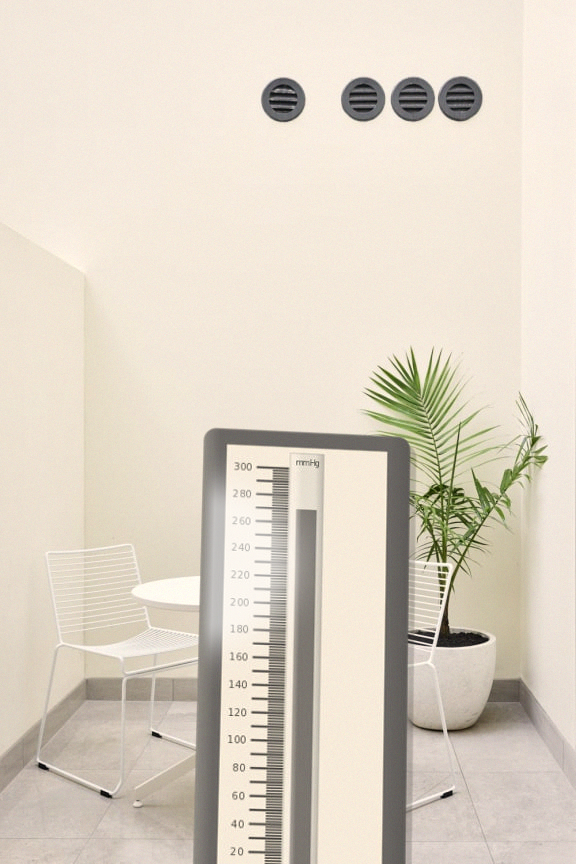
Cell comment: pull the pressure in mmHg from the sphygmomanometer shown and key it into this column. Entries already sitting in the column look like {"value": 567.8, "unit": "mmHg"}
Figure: {"value": 270, "unit": "mmHg"}
